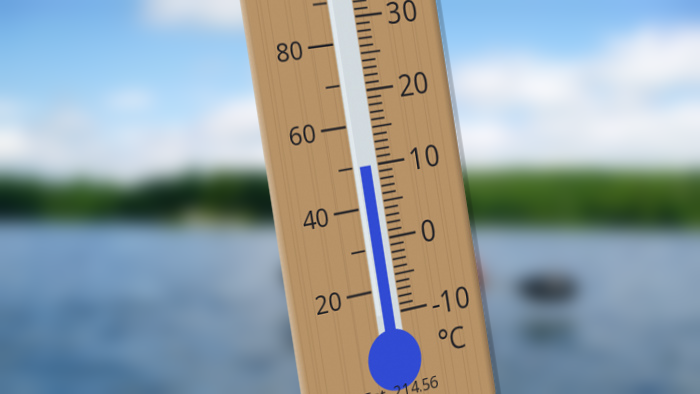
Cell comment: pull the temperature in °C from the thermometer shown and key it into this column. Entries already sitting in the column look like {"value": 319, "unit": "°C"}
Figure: {"value": 10, "unit": "°C"}
